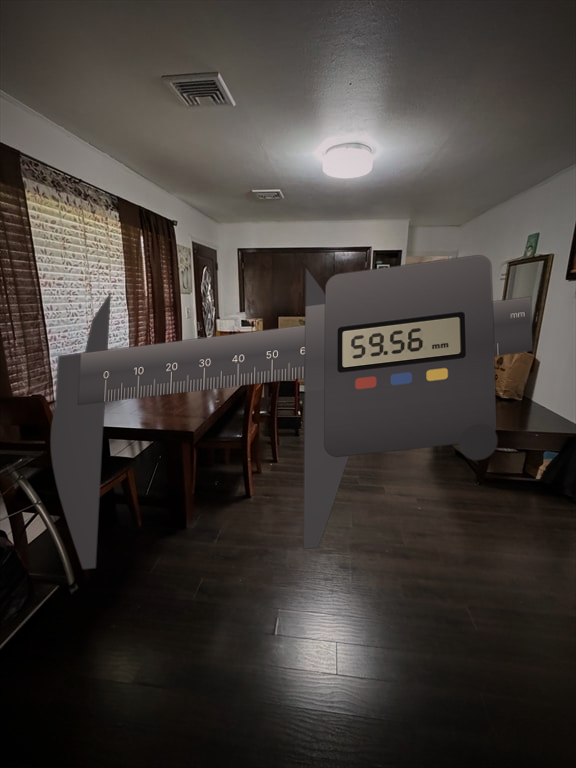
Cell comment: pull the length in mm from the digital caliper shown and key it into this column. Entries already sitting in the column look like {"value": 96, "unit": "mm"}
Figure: {"value": 59.56, "unit": "mm"}
